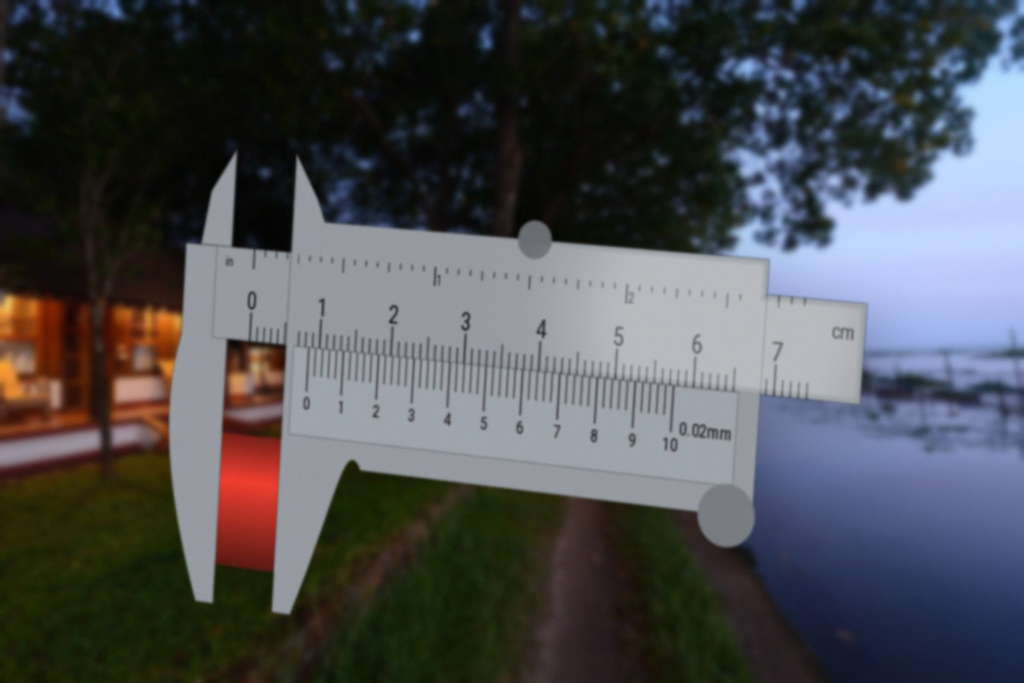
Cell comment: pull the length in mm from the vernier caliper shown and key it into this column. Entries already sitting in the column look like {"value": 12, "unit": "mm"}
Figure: {"value": 8.5, "unit": "mm"}
